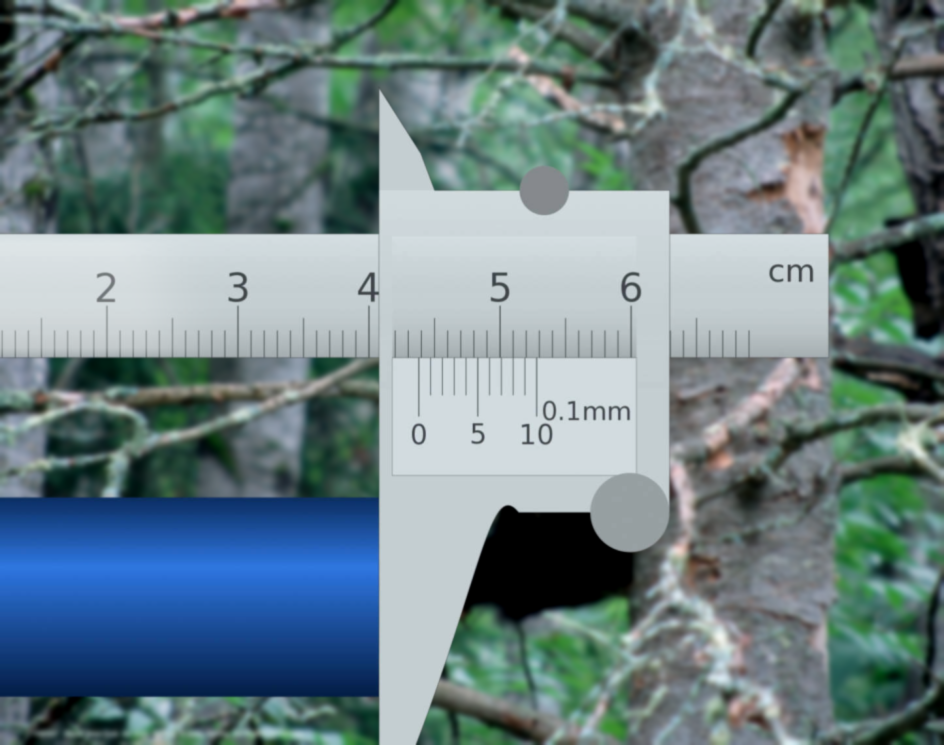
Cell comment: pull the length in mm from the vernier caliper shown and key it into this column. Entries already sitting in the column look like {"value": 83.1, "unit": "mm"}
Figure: {"value": 43.8, "unit": "mm"}
